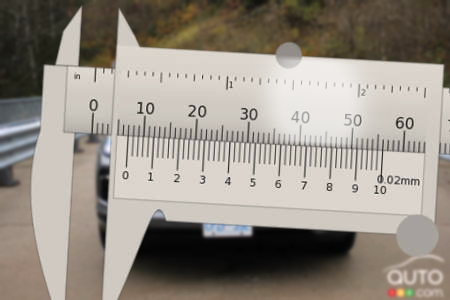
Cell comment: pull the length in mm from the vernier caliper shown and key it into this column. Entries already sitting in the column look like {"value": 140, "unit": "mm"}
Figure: {"value": 7.0, "unit": "mm"}
